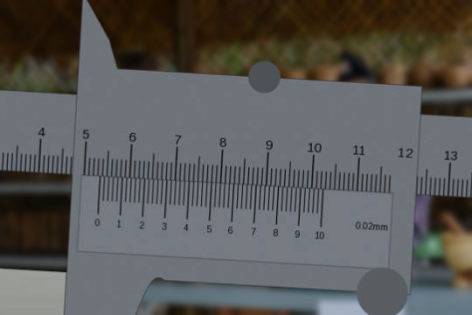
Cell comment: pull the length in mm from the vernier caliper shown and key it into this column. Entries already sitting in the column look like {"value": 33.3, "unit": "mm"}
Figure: {"value": 53.5, "unit": "mm"}
